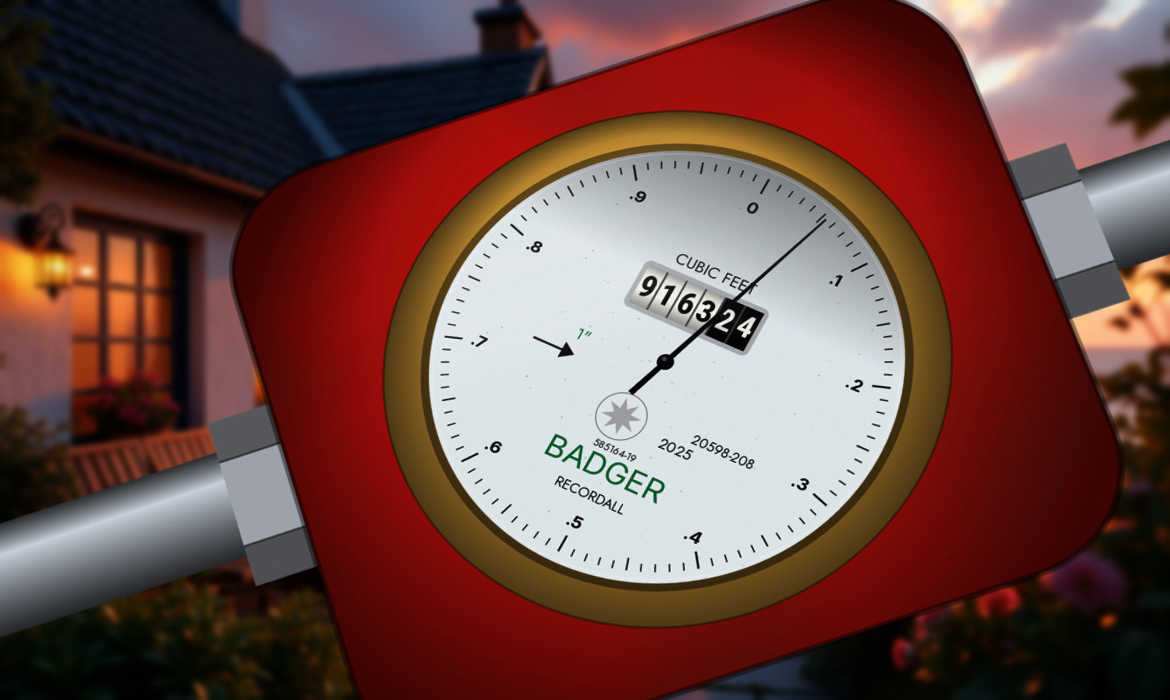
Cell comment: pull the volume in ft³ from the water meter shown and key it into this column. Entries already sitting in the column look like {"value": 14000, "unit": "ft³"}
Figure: {"value": 916324.05, "unit": "ft³"}
